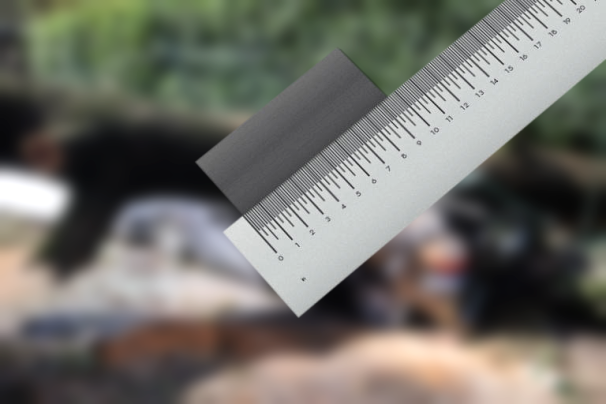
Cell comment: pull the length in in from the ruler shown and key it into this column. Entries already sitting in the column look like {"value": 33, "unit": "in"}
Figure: {"value": 9.5, "unit": "in"}
